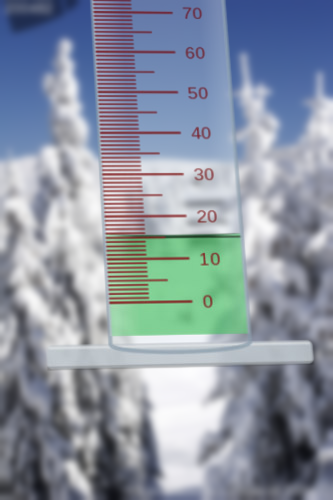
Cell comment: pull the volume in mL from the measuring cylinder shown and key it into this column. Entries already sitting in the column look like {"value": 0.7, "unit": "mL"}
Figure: {"value": 15, "unit": "mL"}
